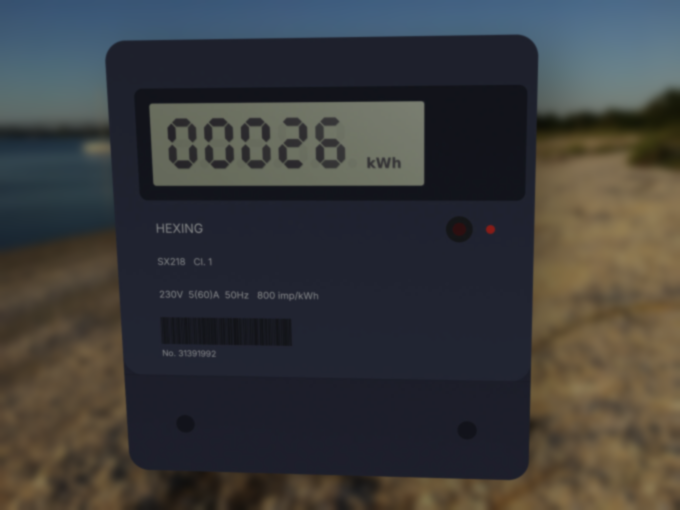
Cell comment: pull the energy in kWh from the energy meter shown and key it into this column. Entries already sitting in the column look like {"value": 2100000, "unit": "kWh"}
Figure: {"value": 26, "unit": "kWh"}
